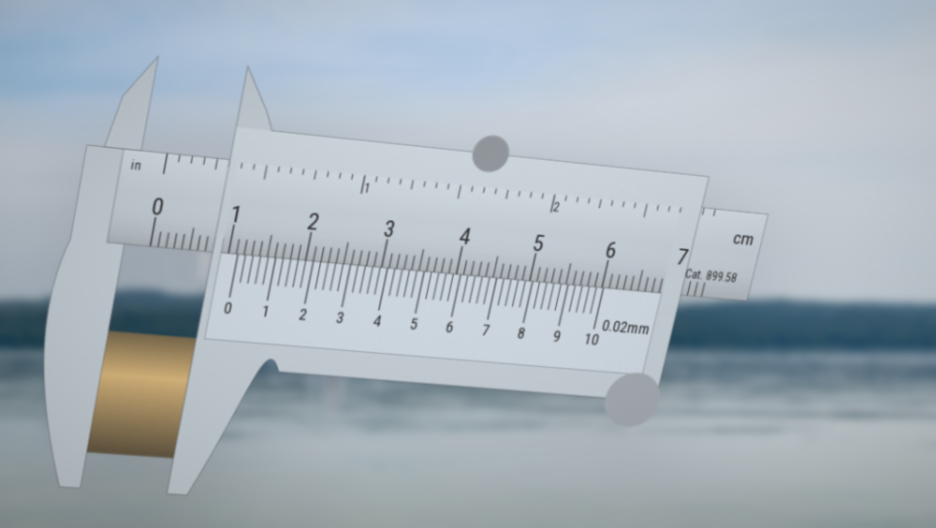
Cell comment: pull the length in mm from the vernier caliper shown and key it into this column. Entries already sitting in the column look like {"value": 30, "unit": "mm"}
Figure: {"value": 11.2, "unit": "mm"}
